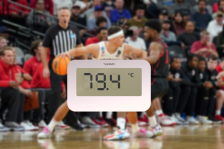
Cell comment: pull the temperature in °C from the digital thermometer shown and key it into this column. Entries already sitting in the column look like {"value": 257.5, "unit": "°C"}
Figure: {"value": 79.4, "unit": "°C"}
